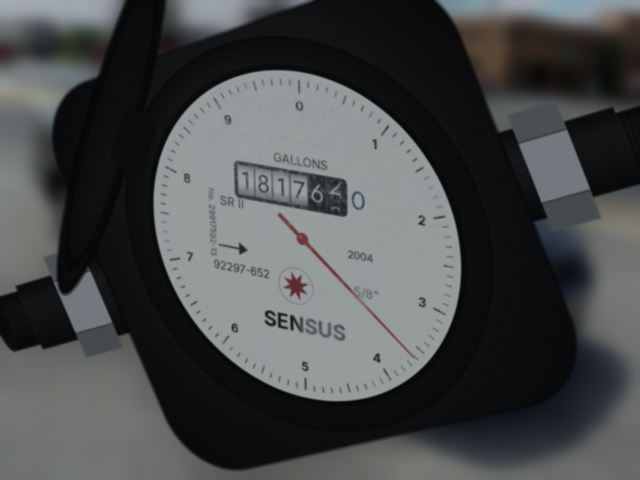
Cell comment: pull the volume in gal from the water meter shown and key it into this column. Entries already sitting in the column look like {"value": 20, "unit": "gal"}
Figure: {"value": 1817623.6, "unit": "gal"}
